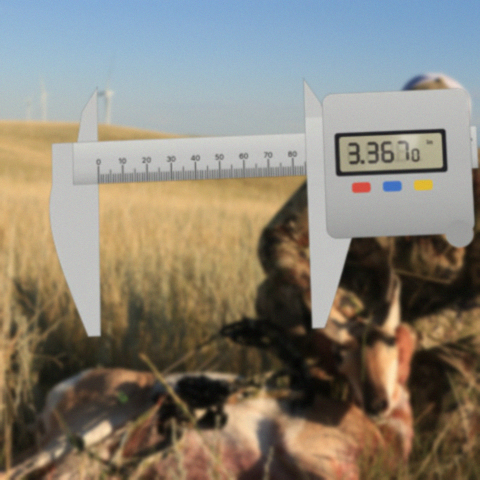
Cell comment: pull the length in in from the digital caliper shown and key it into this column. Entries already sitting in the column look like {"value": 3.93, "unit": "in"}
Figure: {"value": 3.3670, "unit": "in"}
